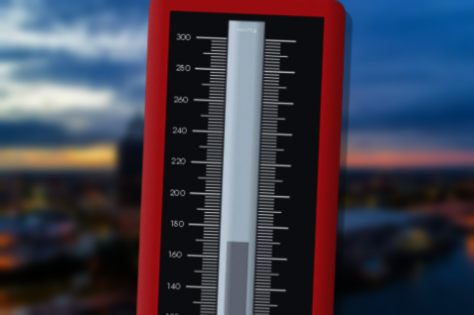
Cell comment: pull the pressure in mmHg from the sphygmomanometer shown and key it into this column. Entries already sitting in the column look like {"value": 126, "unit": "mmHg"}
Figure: {"value": 170, "unit": "mmHg"}
